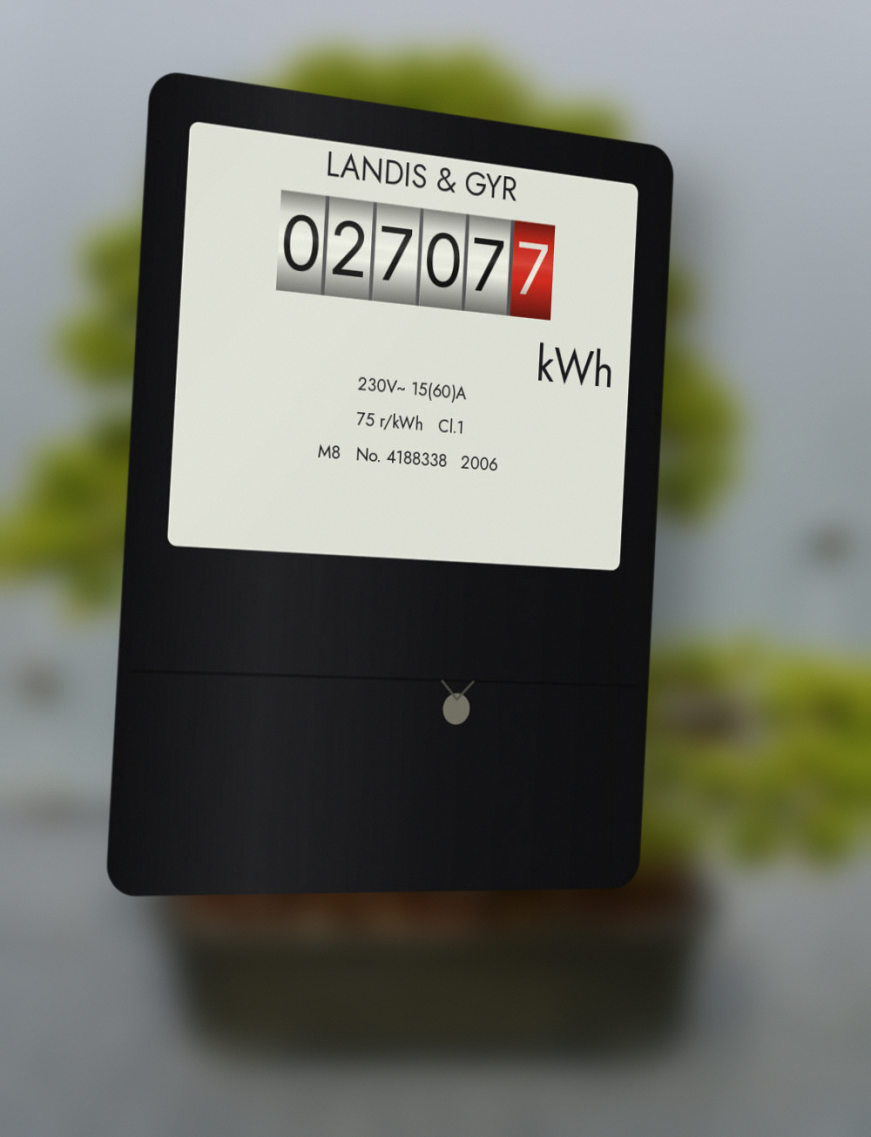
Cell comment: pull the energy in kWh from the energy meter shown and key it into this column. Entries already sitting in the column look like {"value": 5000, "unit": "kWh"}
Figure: {"value": 2707.7, "unit": "kWh"}
